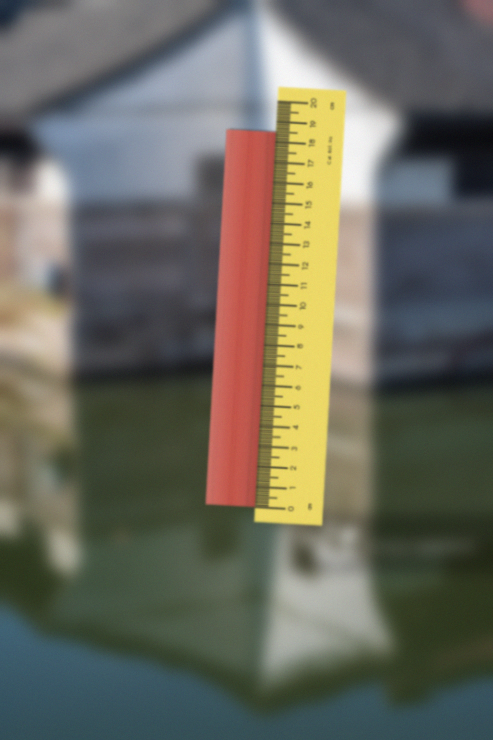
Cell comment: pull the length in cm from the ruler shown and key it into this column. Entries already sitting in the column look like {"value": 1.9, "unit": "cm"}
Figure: {"value": 18.5, "unit": "cm"}
